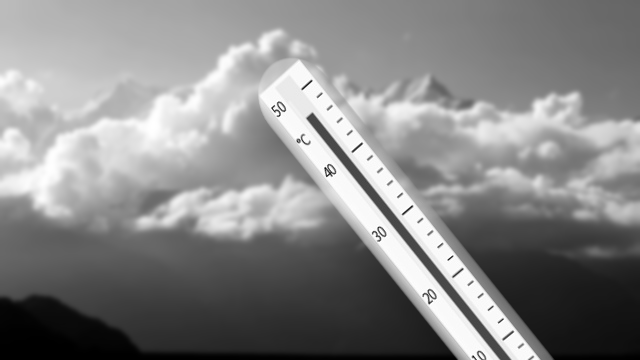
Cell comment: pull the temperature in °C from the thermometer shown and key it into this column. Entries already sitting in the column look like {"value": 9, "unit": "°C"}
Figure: {"value": 47, "unit": "°C"}
